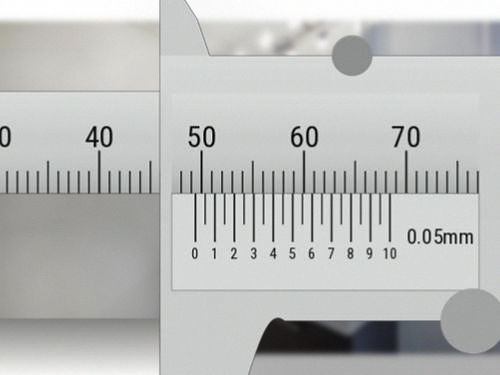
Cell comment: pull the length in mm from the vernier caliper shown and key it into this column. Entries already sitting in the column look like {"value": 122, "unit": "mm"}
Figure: {"value": 49.4, "unit": "mm"}
